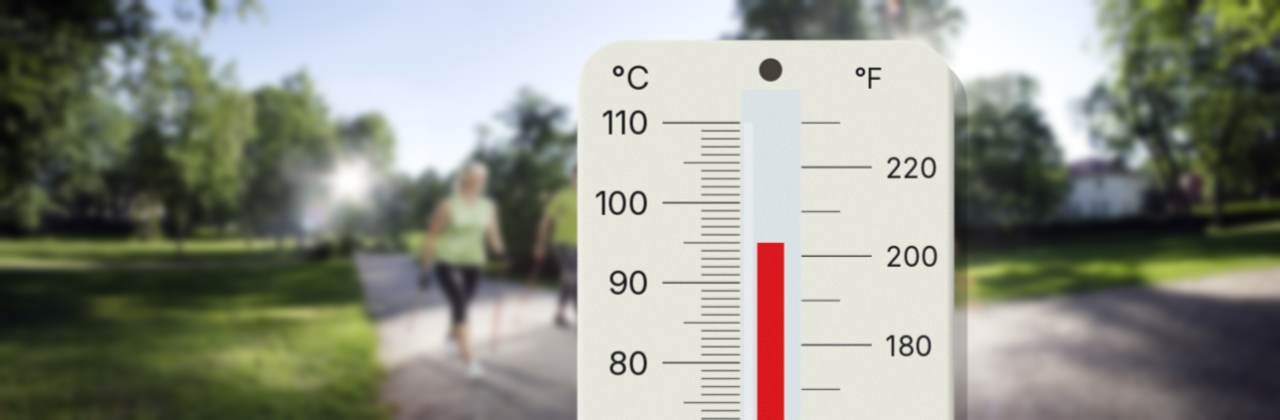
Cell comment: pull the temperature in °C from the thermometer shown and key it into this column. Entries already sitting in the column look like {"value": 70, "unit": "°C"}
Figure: {"value": 95, "unit": "°C"}
